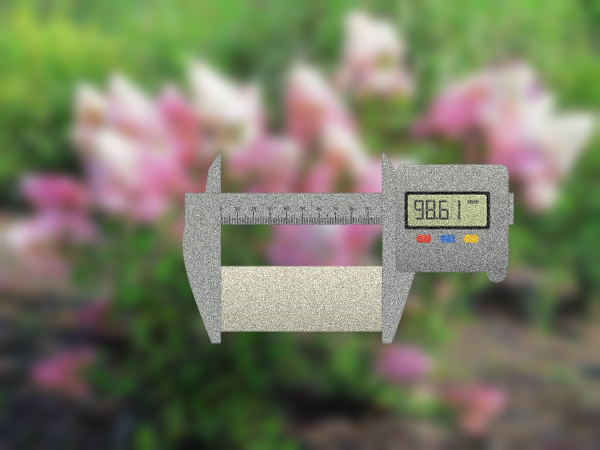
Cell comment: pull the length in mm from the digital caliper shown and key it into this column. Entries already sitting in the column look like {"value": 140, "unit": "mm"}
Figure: {"value": 98.61, "unit": "mm"}
